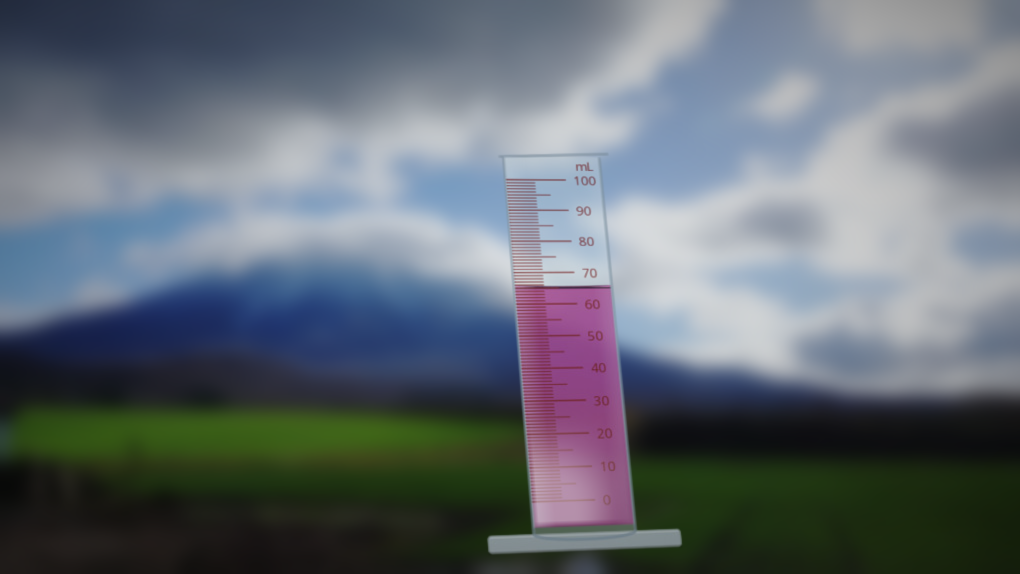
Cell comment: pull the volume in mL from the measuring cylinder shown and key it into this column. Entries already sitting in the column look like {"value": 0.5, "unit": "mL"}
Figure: {"value": 65, "unit": "mL"}
